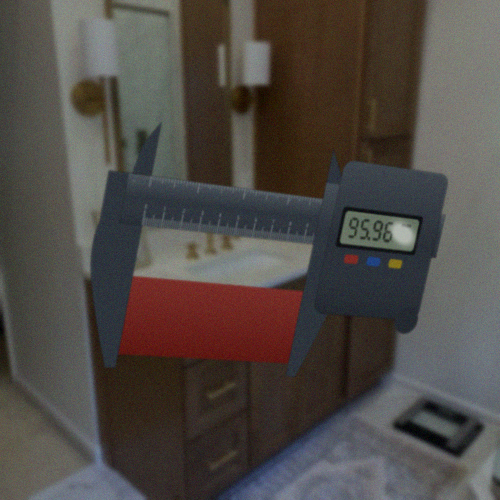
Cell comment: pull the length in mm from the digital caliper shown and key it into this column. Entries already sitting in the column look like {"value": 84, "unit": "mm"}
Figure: {"value": 95.96, "unit": "mm"}
